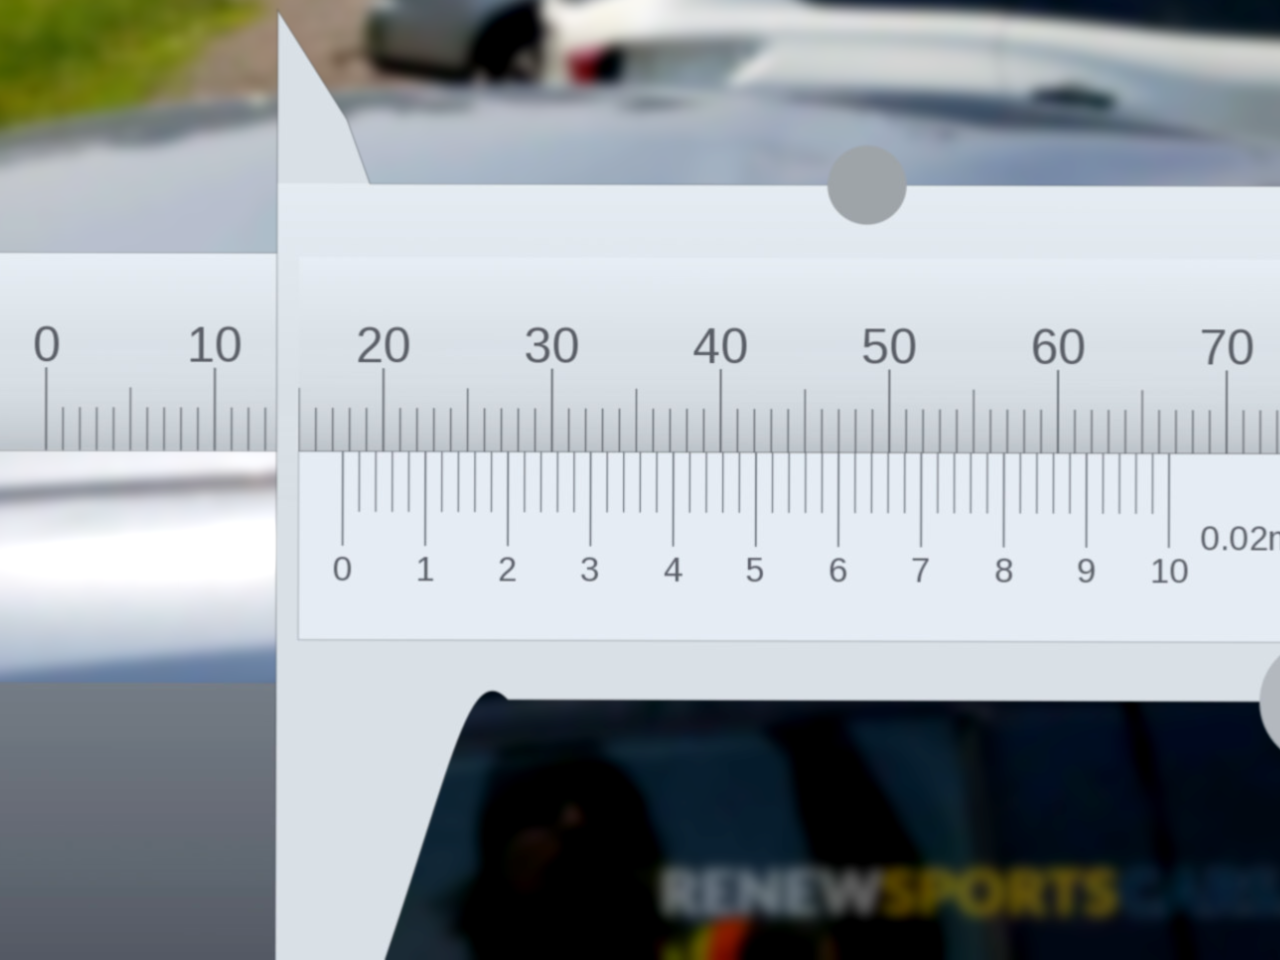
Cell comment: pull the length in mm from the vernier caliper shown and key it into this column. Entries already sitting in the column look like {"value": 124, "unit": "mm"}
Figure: {"value": 17.6, "unit": "mm"}
